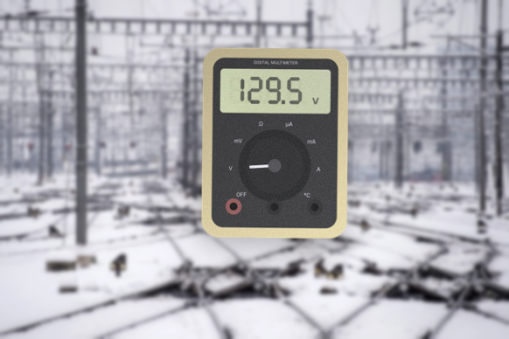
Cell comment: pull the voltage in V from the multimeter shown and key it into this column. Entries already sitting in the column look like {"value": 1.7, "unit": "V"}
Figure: {"value": 129.5, "unit": "V"}
